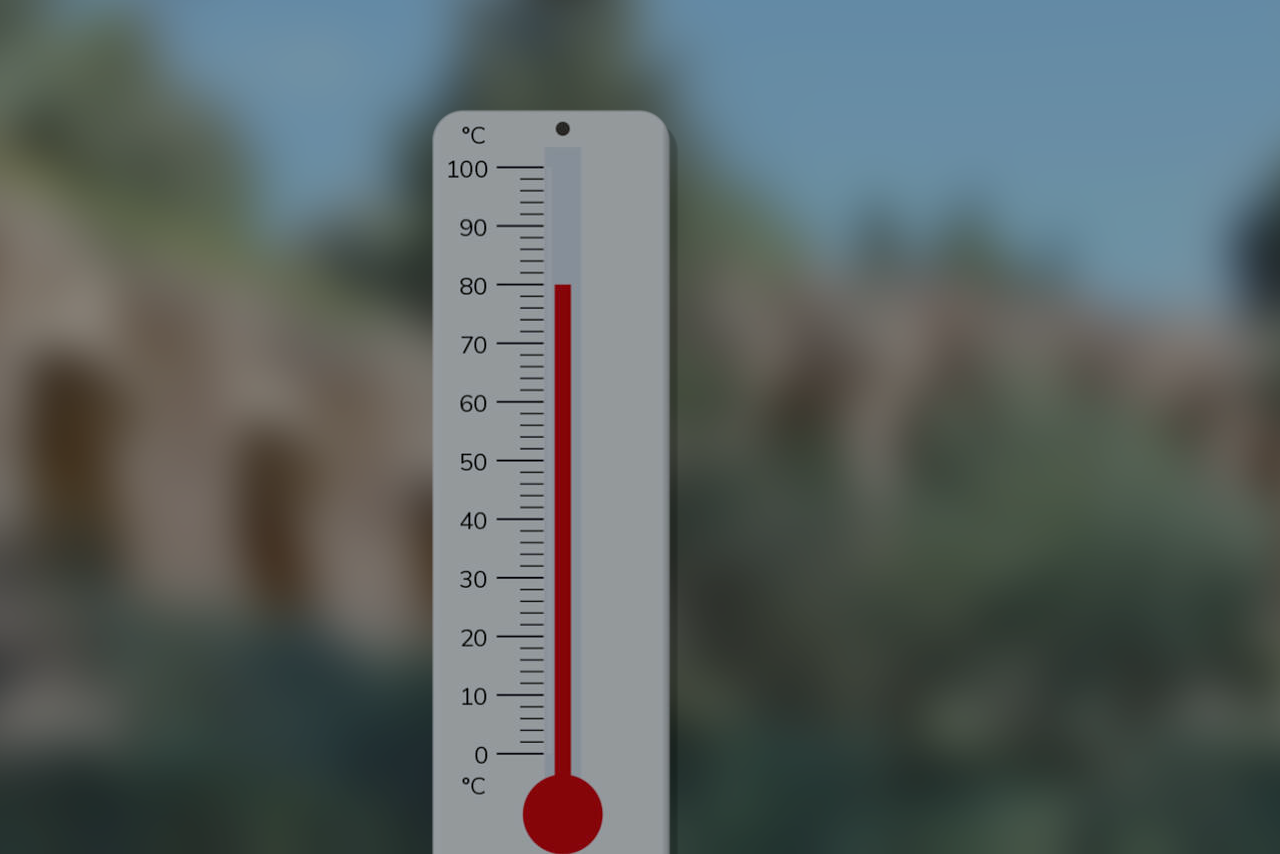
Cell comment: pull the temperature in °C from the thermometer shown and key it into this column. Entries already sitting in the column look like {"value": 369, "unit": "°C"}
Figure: {"value": 80, "unit": "°C"}
